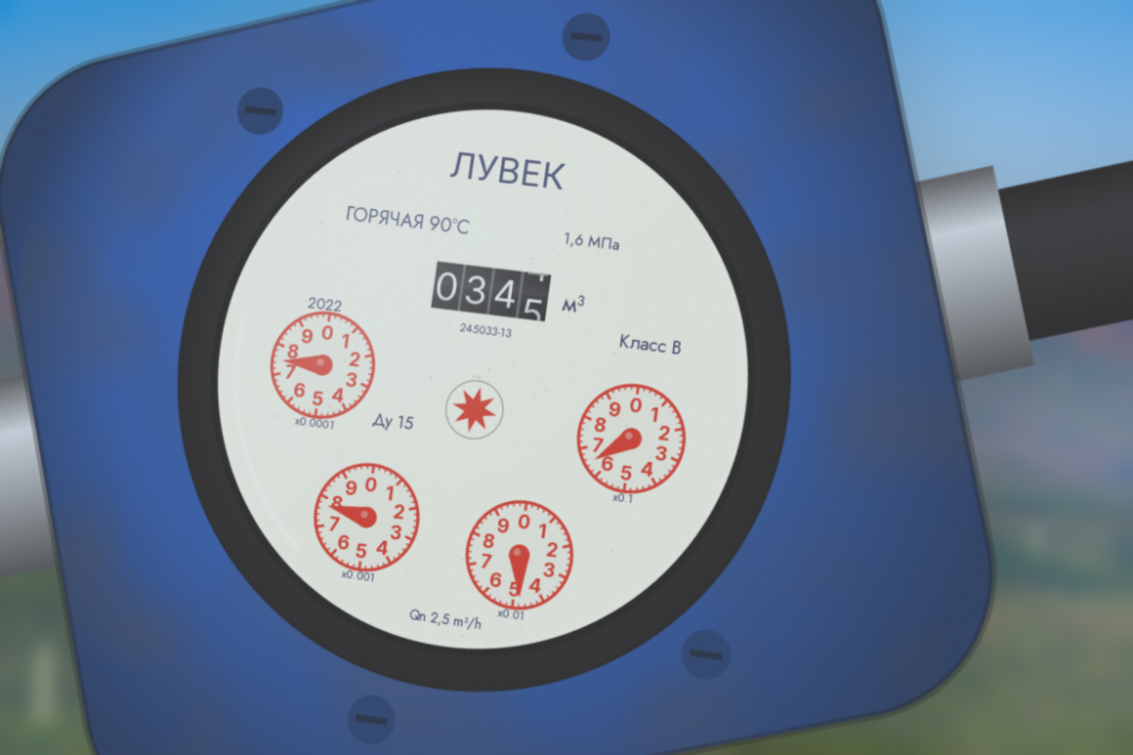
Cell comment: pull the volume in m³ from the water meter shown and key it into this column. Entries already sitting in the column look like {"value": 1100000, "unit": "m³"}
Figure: {"value": 344.6477, "unit": "m³"}
